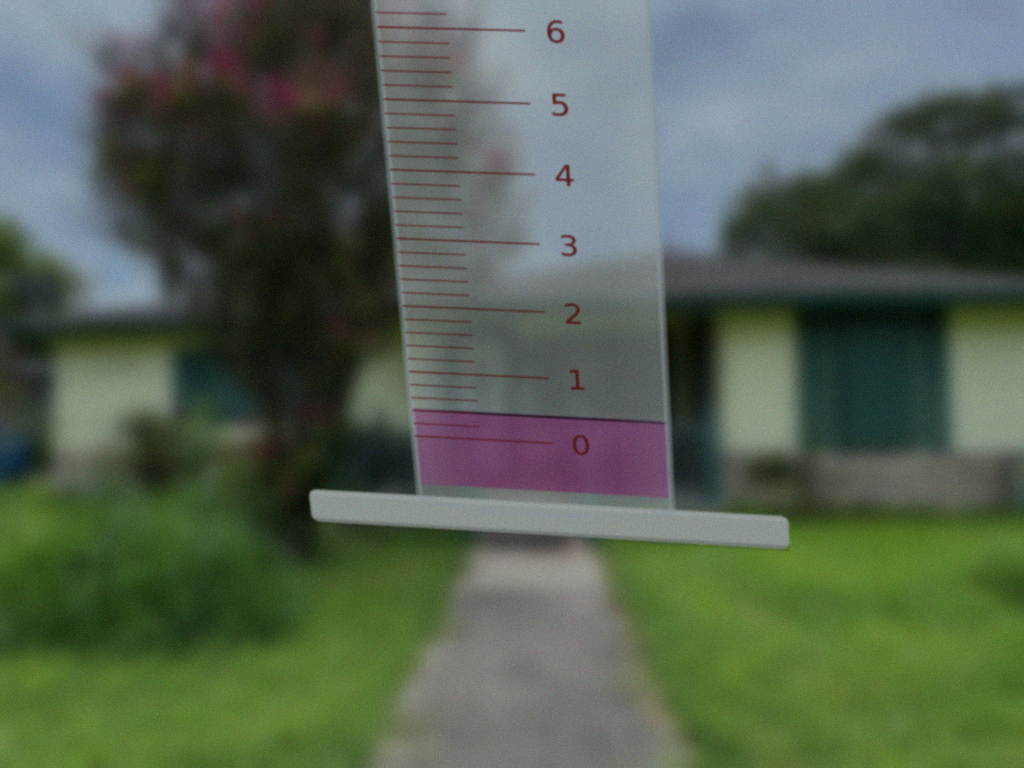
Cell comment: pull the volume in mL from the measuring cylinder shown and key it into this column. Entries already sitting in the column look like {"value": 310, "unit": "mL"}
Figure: {"value": 0.4, "unit": "mL"}
